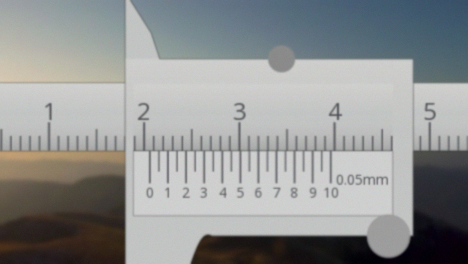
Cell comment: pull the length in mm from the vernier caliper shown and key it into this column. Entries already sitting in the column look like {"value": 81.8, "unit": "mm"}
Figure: {"value": 20.6, "unit": "mm"}
